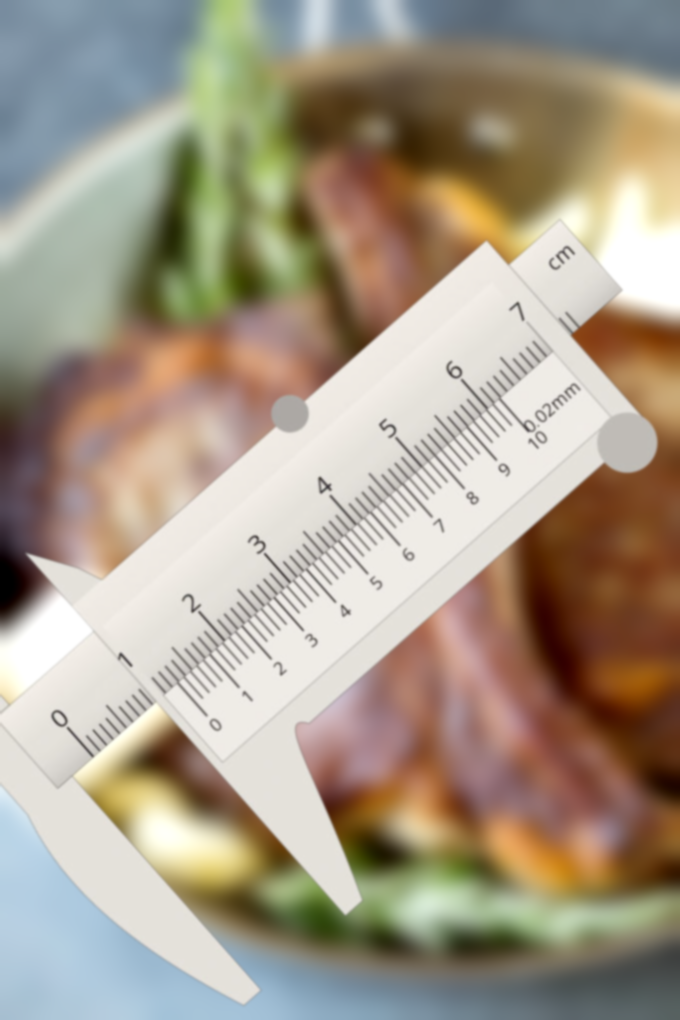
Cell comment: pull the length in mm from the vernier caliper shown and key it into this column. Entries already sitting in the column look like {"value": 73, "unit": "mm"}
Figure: {"value": 12.8, "unit": "mm"}
